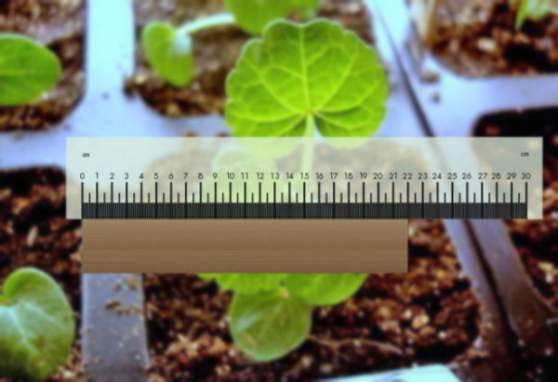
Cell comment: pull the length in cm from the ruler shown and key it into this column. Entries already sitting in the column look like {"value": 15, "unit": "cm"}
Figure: {"value": 22, "unit": "cm"}
